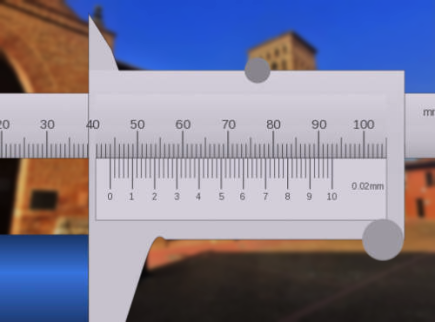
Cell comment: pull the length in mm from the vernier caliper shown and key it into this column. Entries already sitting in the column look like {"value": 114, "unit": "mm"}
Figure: {"value": 44.0, "unit": "mm"}
